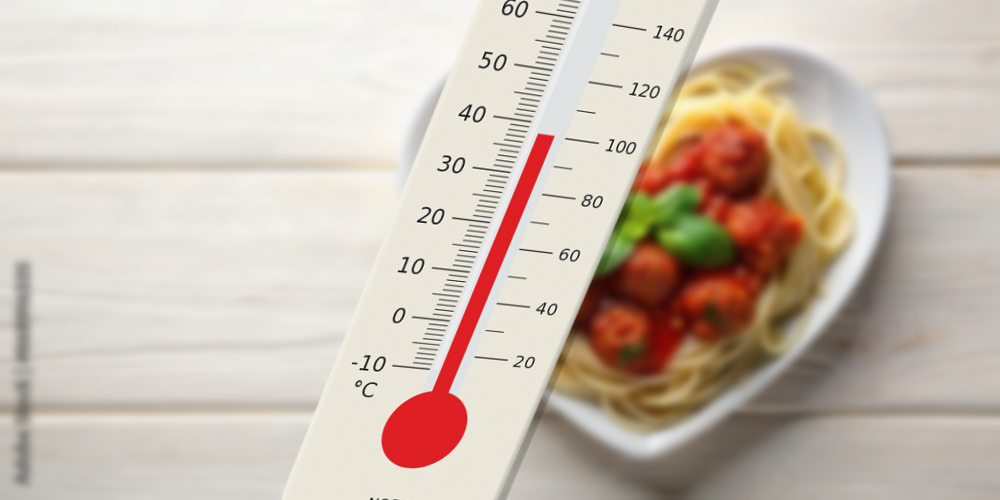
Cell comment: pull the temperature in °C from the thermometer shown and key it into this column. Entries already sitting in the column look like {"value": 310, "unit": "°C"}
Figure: {"value": 38, "unit": "°C"}
